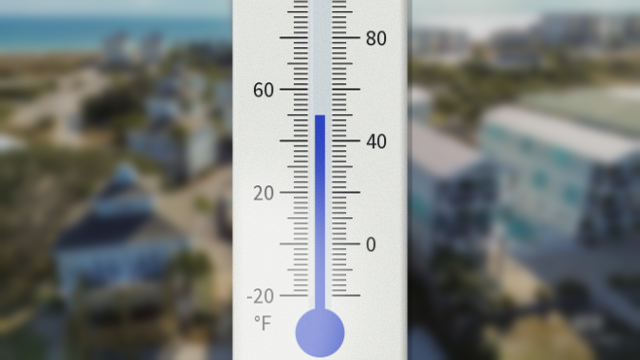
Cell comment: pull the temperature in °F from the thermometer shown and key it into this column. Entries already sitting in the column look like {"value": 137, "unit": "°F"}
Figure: {"value": 50, "unit": "°F"}
